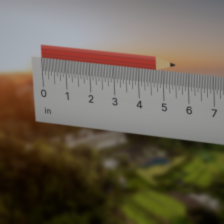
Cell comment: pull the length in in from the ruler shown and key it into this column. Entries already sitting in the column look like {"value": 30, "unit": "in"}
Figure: {"value": 5.5, "unit": "in"}
